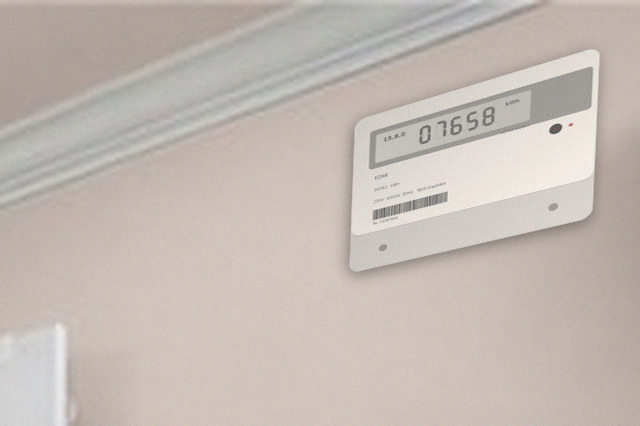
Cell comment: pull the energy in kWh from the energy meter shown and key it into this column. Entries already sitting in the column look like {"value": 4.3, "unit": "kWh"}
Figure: {"value": 7658, "unit": "kWh"}
